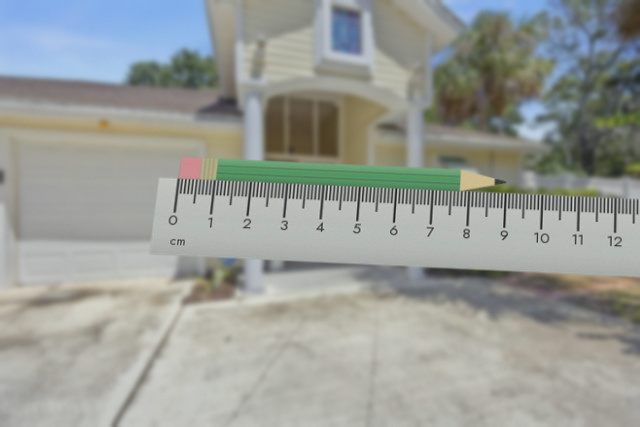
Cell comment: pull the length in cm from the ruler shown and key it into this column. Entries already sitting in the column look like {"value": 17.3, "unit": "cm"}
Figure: {"value": 9, "unit": "cm"}
